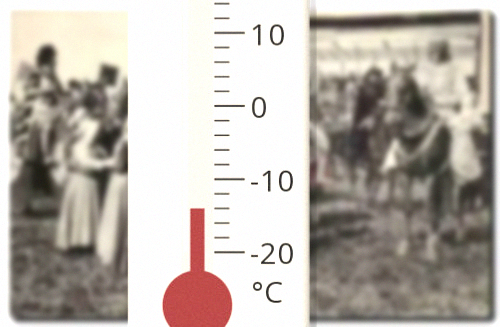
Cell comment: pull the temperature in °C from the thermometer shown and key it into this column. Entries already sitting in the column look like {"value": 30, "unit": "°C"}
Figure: {"value": -14, "unit": "°C"}
